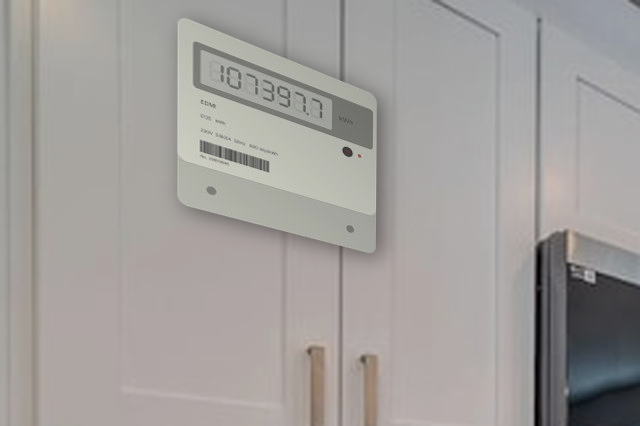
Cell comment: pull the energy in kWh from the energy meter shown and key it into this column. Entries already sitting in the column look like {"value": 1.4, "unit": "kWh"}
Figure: {"value": 107397.7, "unit": "kWh"}
